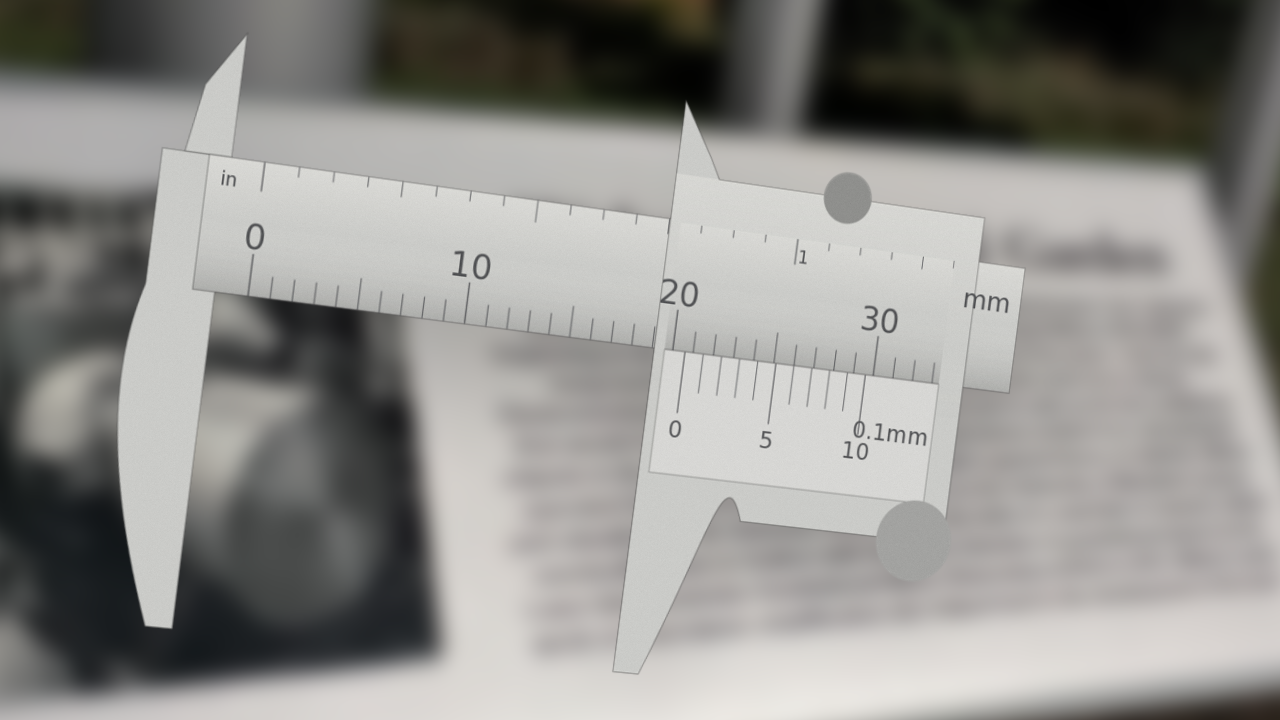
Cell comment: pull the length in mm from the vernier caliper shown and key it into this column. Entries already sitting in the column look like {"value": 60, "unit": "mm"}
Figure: {"value": 20.6, "unit": "mm"}
